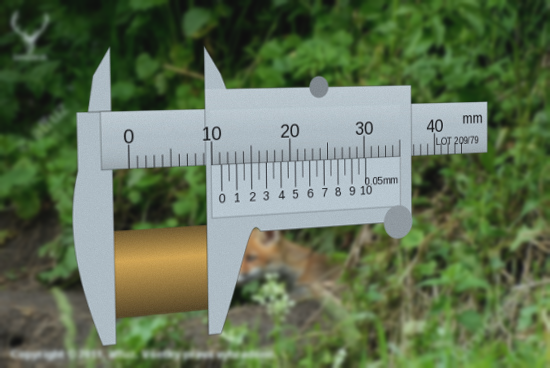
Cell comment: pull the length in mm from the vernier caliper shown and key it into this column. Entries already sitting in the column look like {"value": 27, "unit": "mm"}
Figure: {"value": 11.2, "unit": "mm"}
